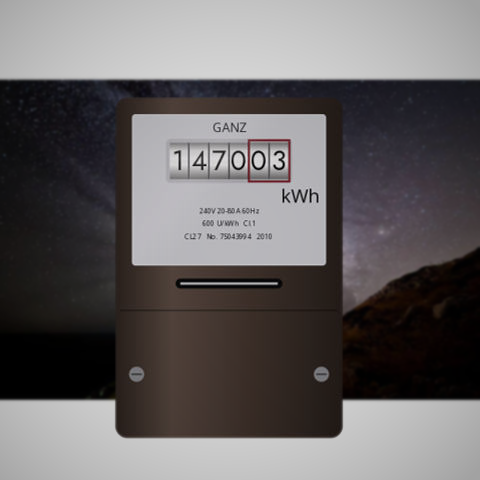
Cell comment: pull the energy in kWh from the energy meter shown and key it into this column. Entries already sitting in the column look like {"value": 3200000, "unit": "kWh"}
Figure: {"value": 1470.03, "unit": "kWh"}
